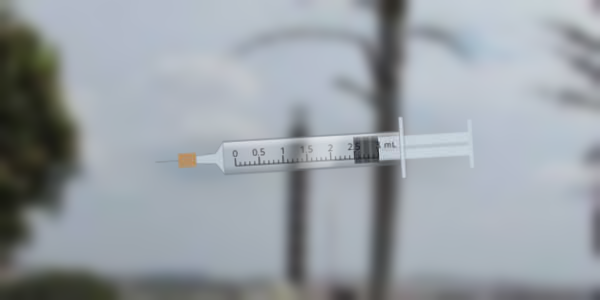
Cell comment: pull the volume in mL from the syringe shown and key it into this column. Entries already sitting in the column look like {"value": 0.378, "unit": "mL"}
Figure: {"value": 2.5, "unit": "mL"}
